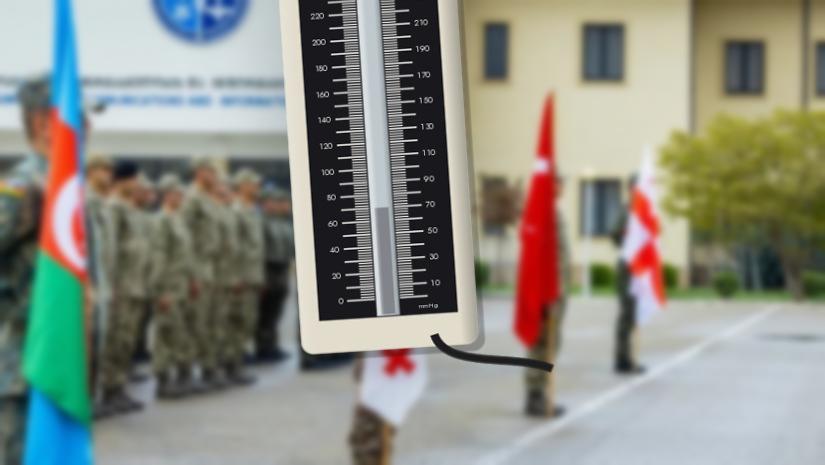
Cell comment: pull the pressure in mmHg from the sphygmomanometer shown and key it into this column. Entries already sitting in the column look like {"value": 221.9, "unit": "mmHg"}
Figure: {"value": 70, "unit": "mmHg"}
